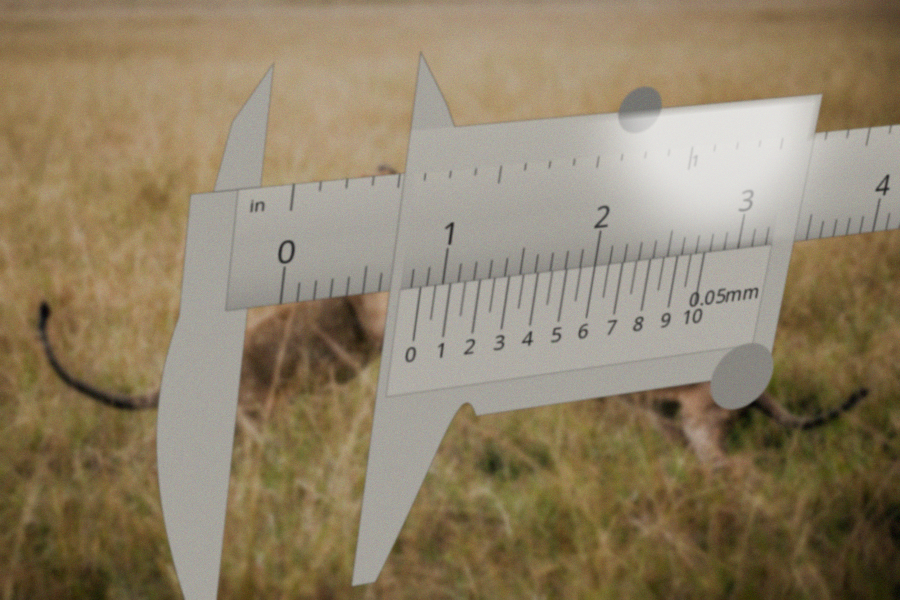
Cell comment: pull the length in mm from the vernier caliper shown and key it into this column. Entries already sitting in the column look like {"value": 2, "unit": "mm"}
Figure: {"value": 8.6, "unit": "mm"}
